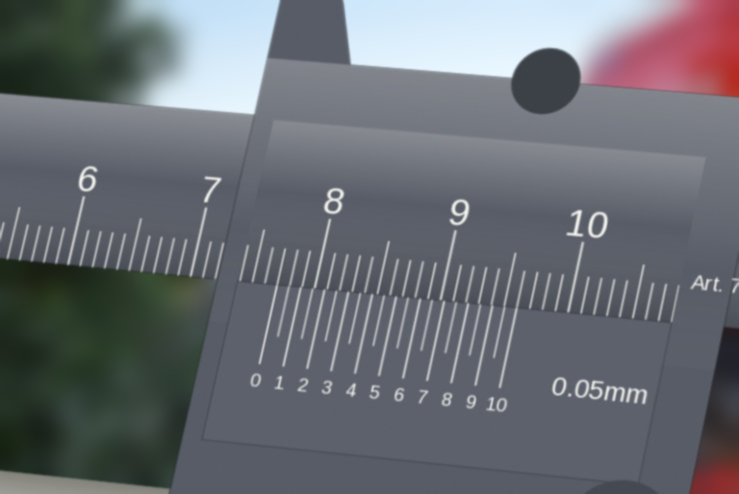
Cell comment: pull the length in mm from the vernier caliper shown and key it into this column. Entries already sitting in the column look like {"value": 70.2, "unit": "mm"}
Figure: {"value": 77.0, "unit": "mm"}
